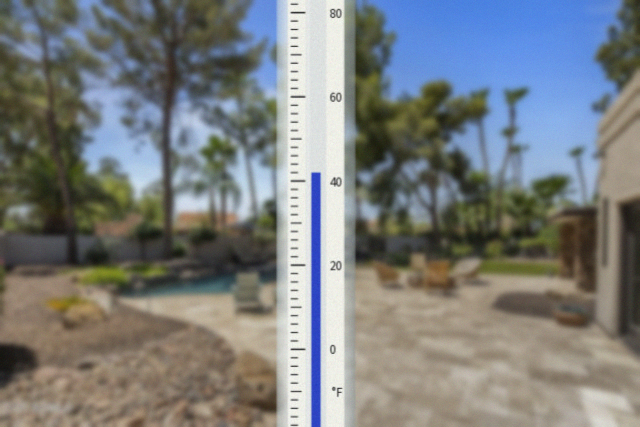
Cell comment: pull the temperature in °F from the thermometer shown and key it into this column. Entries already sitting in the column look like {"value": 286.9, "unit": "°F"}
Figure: {"value": 42, "unit": "°F"}
